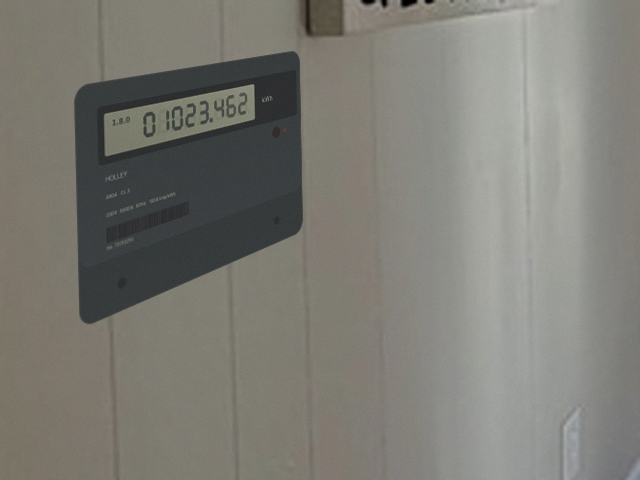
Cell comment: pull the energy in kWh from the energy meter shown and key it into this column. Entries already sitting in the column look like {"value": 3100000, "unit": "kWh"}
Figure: {"value": 1023.462, "unit": "kWh"}
